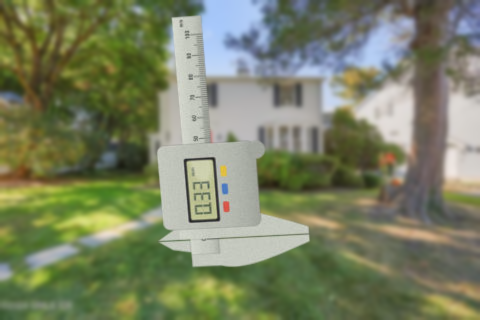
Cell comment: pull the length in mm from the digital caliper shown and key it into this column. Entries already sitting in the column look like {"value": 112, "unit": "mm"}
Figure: {"value": 0.33, "unit": "mm"}
